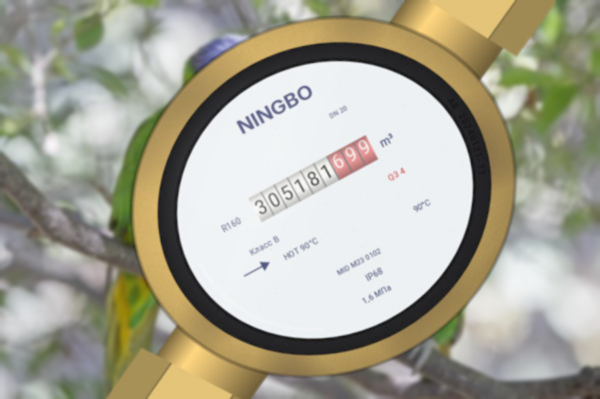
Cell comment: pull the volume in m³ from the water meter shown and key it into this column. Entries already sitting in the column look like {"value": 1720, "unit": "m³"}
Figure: {"value": 305181.699, "unit": "m³"}
